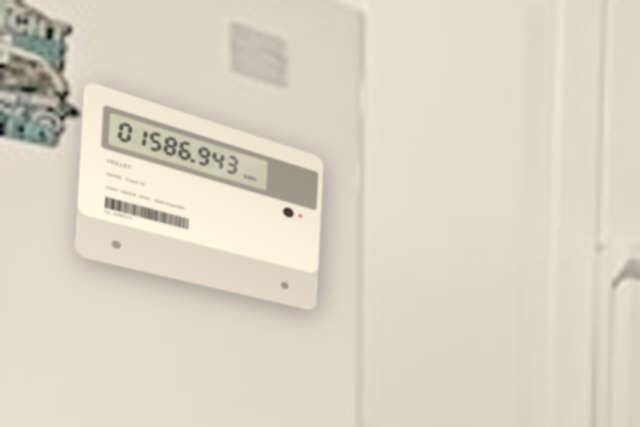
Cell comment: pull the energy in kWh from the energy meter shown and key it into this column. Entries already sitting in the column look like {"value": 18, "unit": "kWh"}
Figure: {"value": 1586.943, "unit": "kWh"}
